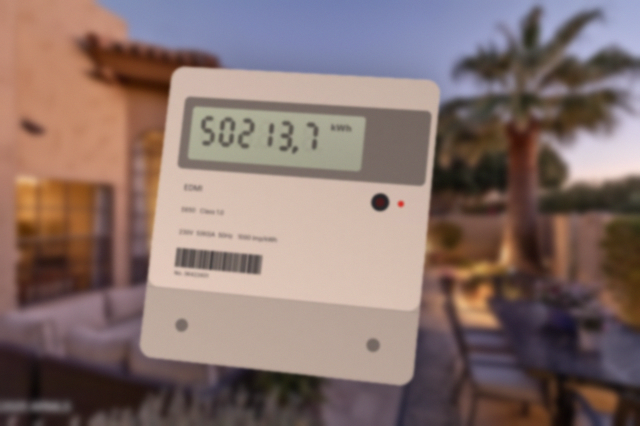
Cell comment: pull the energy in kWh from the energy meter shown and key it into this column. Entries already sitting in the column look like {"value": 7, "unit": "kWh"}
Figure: {"value": 50213.7, "unit": "kWh"}
